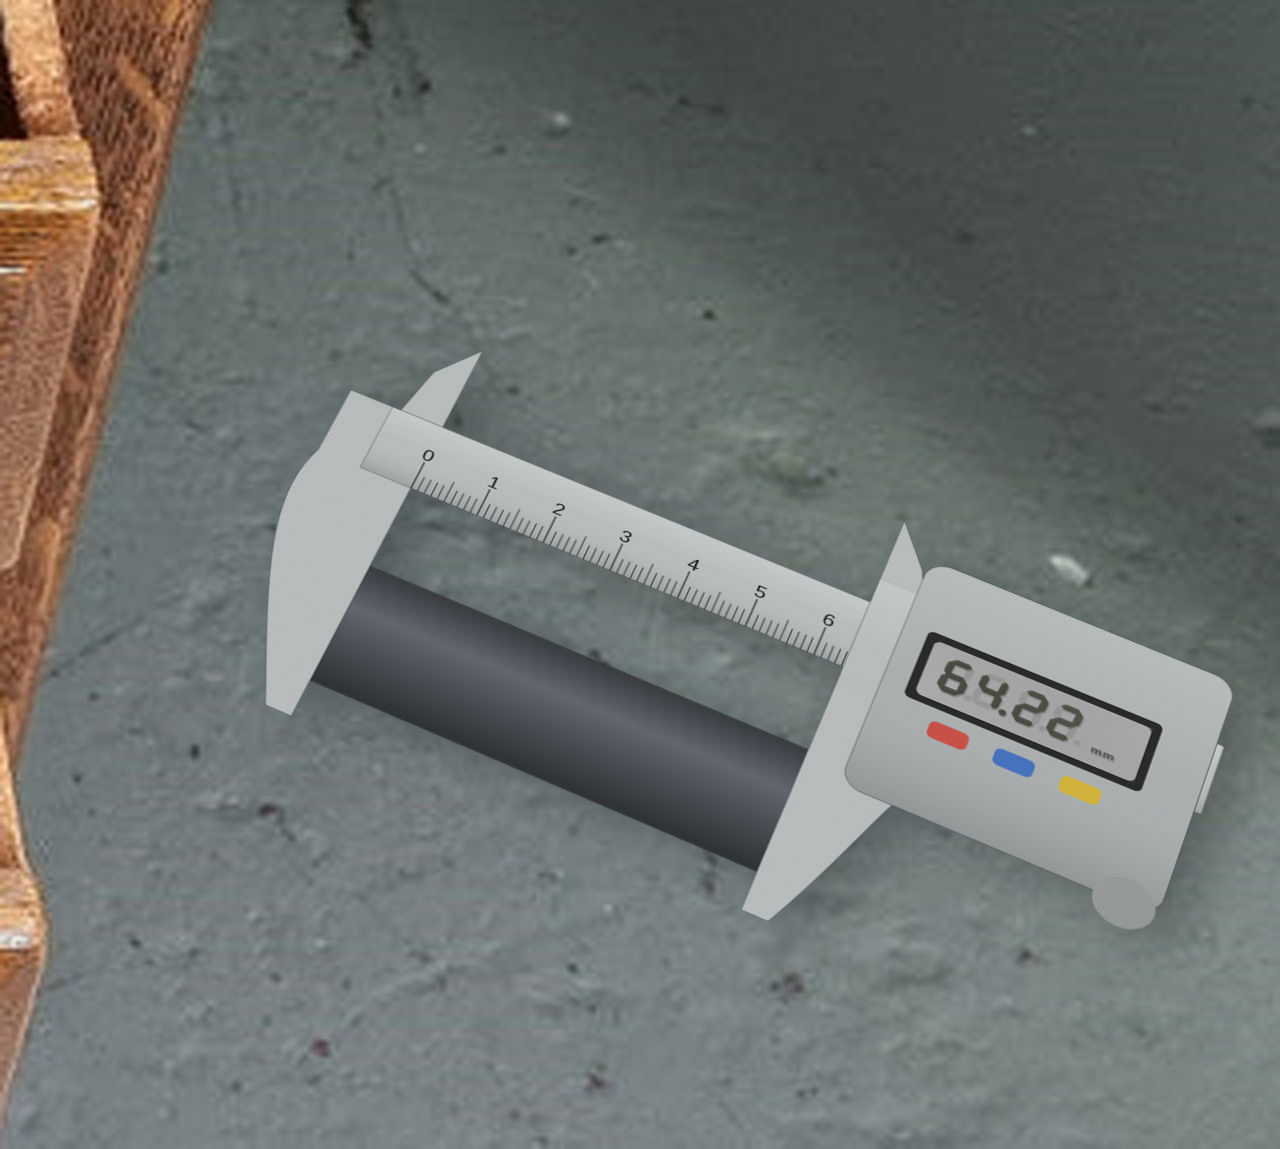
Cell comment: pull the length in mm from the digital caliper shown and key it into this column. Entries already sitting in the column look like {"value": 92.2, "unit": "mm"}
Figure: {"value": 64.22, "unit": "mm"}
